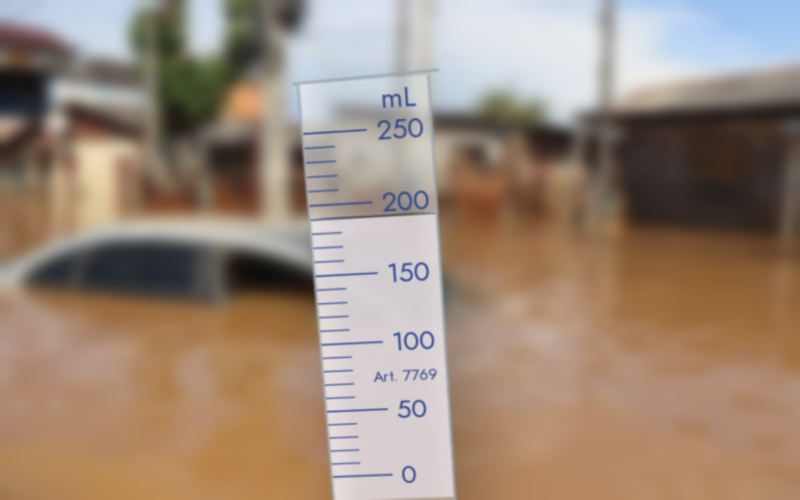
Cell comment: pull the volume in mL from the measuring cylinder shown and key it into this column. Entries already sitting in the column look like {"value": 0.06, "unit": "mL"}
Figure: {"value": 190, "unit": "mL"}
